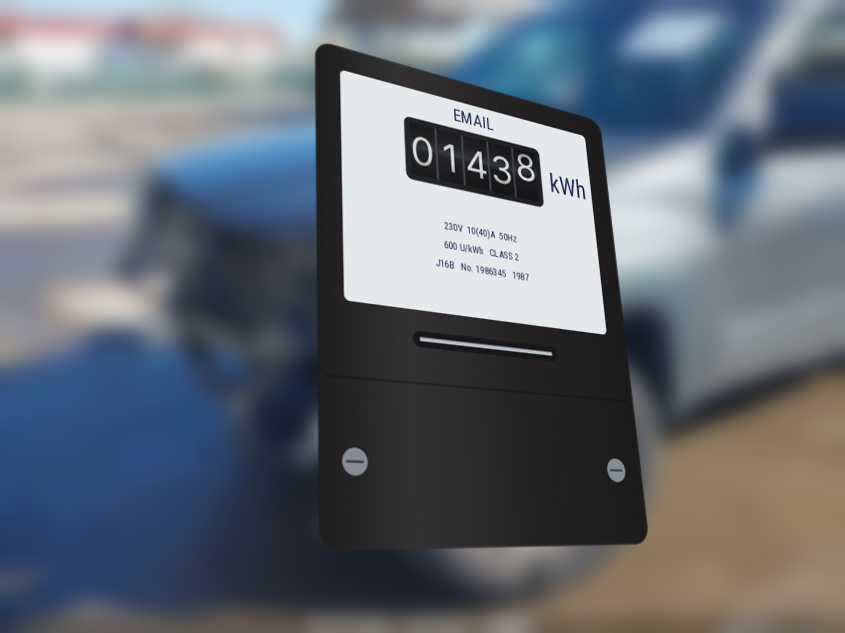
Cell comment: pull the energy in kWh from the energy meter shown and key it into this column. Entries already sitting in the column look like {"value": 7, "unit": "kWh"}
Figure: {"value": 1438, "unit": "kWh"}
